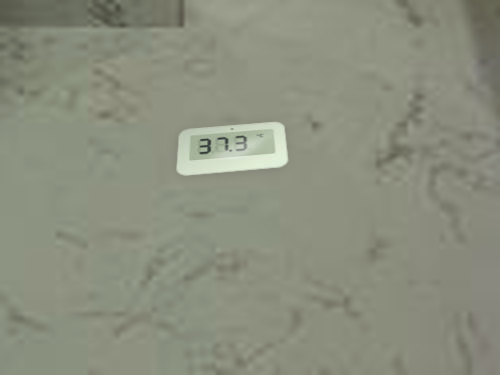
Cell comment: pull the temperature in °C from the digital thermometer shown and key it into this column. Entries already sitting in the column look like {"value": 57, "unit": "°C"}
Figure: {"value": 37.3, "unit": "°C"}
